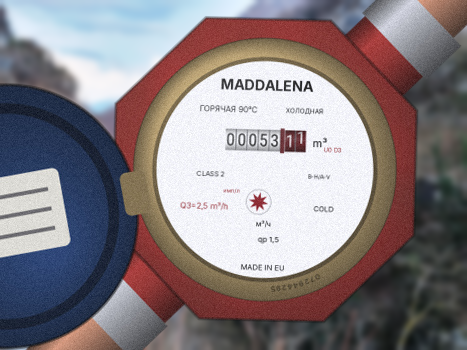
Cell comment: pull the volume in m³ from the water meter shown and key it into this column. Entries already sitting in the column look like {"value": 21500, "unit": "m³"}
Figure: {"value": 53.11, "unit": "m³"}
